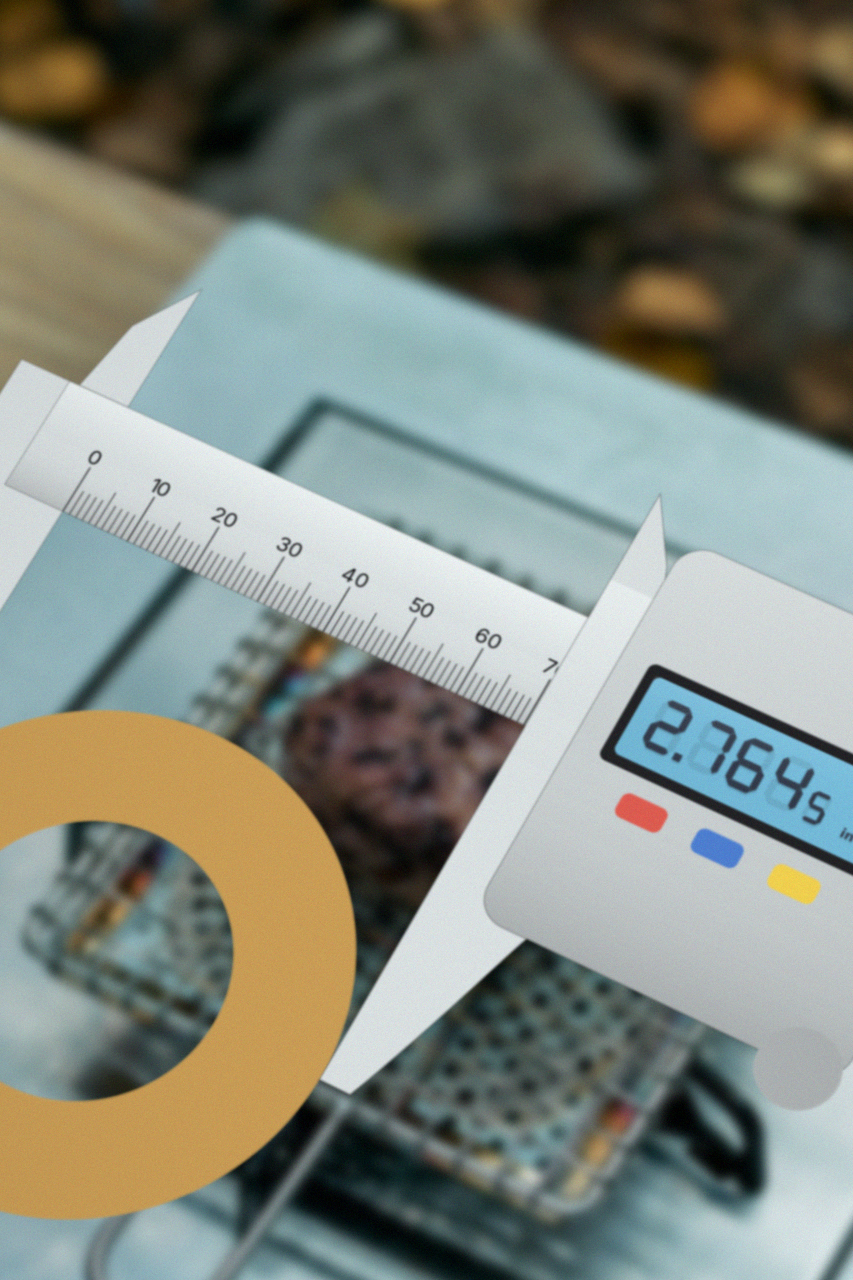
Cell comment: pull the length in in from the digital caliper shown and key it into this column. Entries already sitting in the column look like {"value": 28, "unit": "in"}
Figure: {"value": 2.7645, "unit": "in"}
